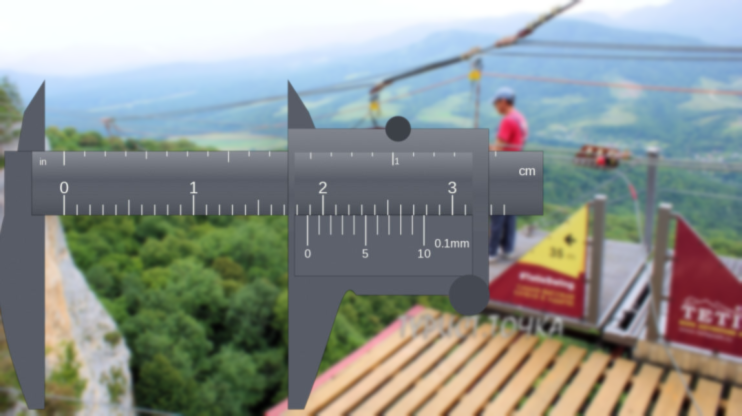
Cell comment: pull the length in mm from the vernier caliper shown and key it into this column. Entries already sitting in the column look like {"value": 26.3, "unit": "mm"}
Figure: {"value": 18.8, "unit": "mm"}
